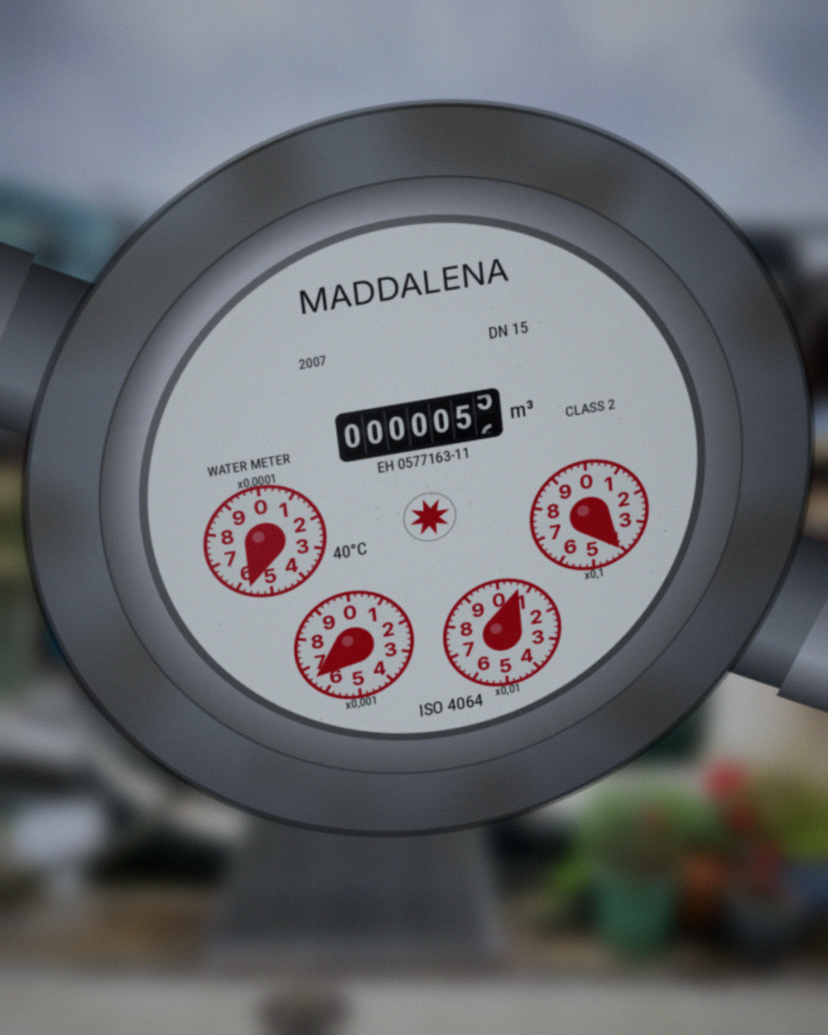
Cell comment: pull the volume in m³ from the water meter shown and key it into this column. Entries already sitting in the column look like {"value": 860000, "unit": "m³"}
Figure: {"value": 55.4065, "unit": "m³"}
